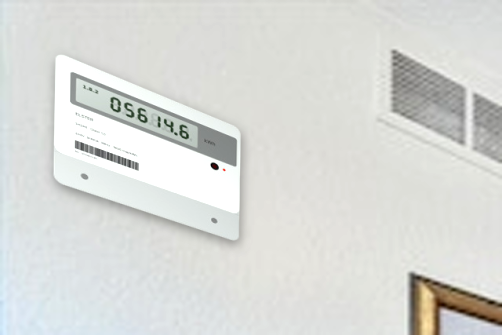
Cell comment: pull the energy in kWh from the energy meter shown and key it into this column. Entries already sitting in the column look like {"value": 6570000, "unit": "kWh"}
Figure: {"value": 5614.6, "unit": "kWh"}
